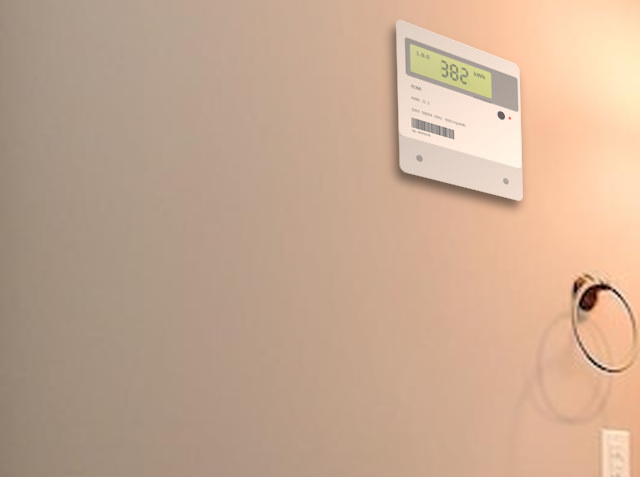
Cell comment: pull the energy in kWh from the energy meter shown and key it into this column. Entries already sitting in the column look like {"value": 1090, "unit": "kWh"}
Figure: {"value": 382, "unit": "kWh"}
